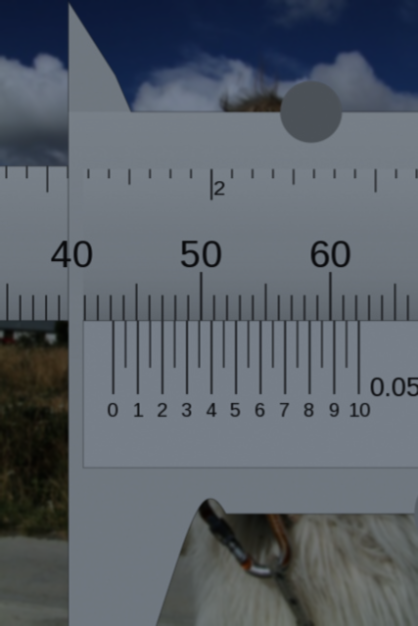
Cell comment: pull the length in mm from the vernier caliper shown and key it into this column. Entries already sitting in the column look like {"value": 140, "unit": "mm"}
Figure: {"value": 43.2, "unit": "mm"}
